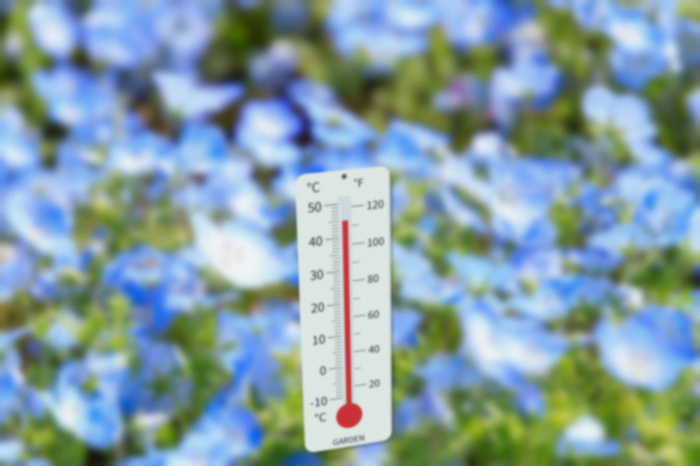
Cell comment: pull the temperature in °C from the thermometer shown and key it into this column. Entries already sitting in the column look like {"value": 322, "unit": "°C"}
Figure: {"value": 45, "unit": "°C"}
